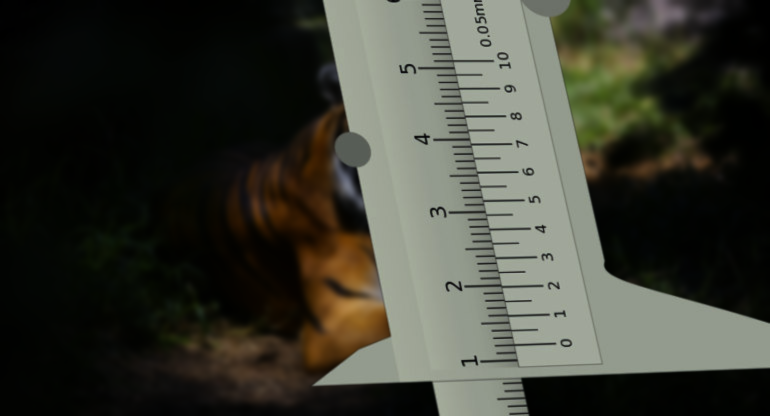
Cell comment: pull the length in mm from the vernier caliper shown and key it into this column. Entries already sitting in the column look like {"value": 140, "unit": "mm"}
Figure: {"value": 12.0, "unit": "mm"}
